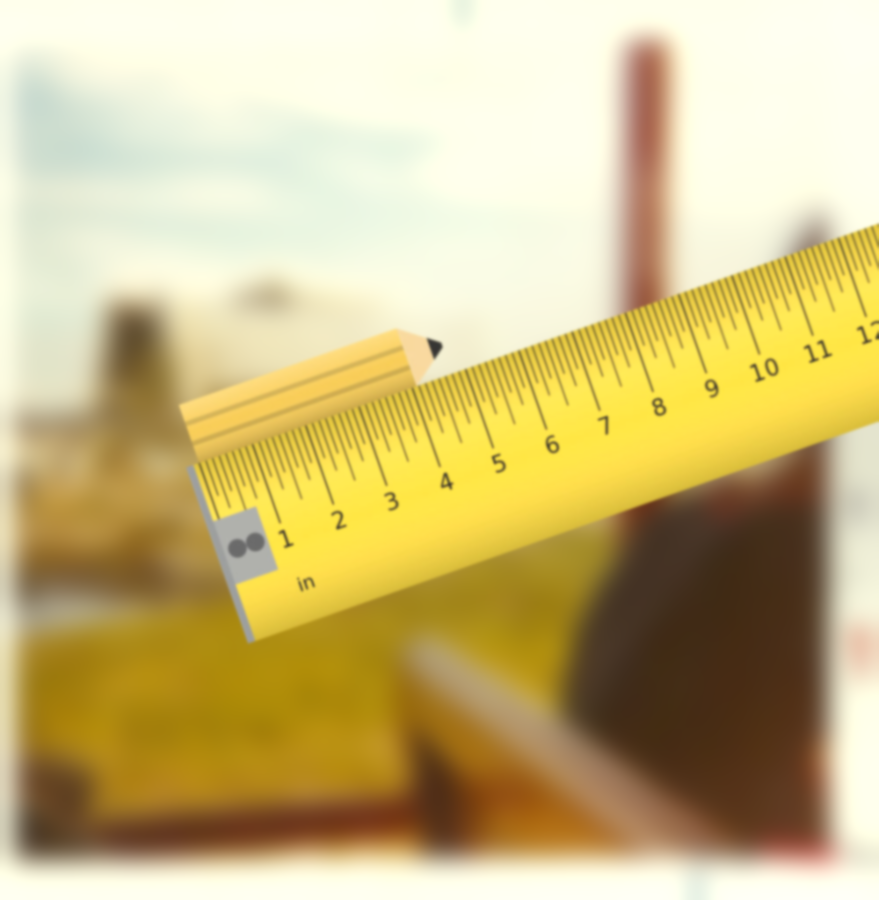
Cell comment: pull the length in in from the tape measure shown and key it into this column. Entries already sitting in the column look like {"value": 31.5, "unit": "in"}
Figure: {"value": 4.75, "unit": "in"}
